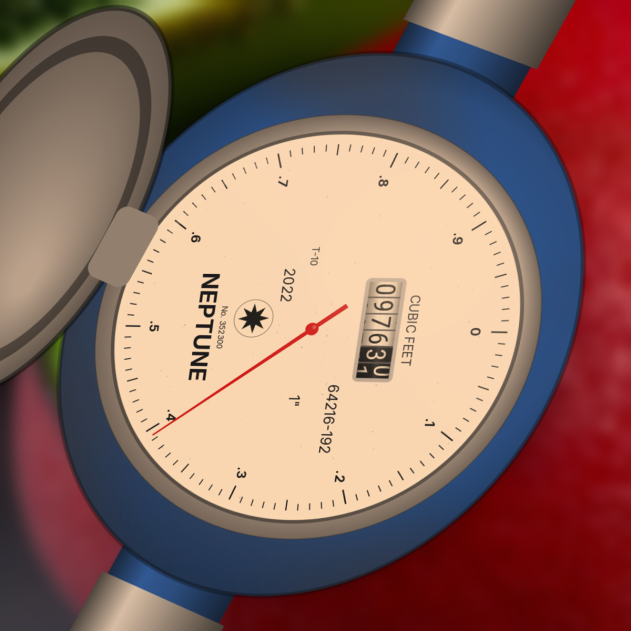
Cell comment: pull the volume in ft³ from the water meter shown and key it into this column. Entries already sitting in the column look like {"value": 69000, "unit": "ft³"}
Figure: {"value": 97630.39, "unit": "ft³"}
